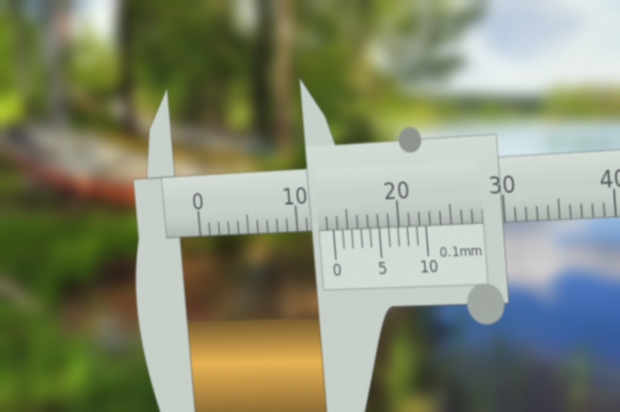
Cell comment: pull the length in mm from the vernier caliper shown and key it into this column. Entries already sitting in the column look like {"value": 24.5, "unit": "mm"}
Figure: {"value": 13.6, "unit": "mm"}
